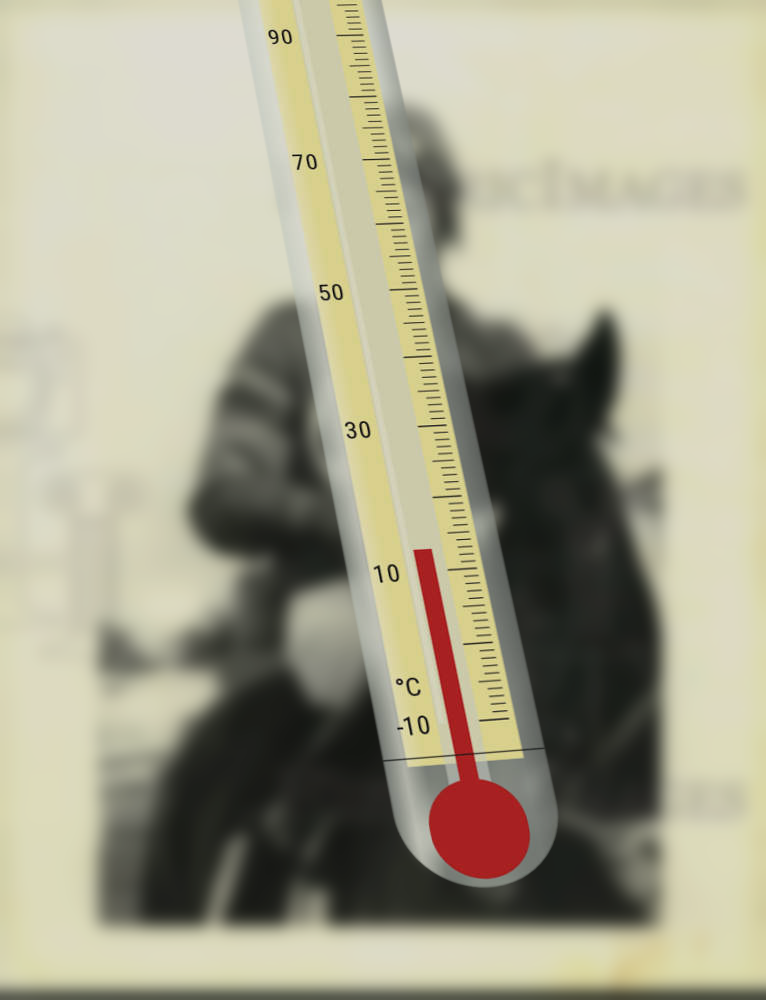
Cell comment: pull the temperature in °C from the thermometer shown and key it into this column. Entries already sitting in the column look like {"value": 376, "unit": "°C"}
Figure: {"value": 13, "unit": "°C"}
